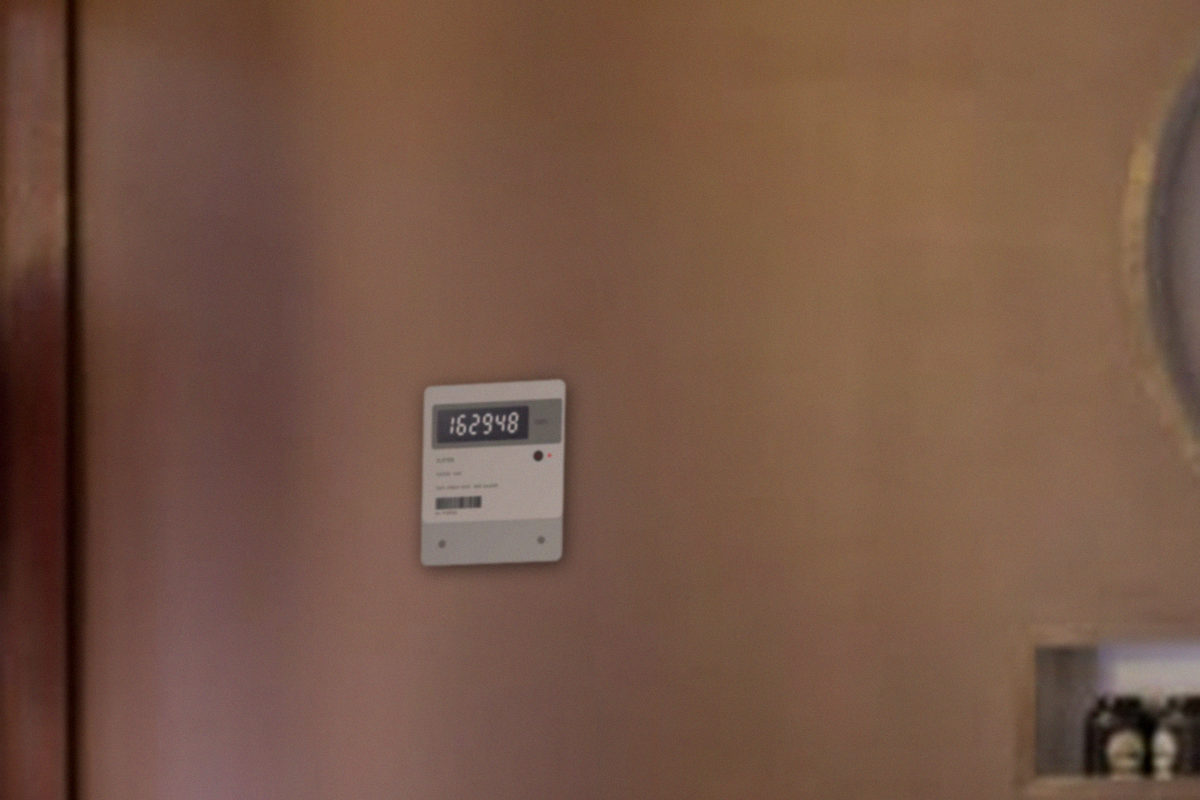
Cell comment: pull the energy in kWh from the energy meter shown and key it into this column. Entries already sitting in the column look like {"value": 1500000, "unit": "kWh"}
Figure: {"value": 162948, "unit": "kWh"}
